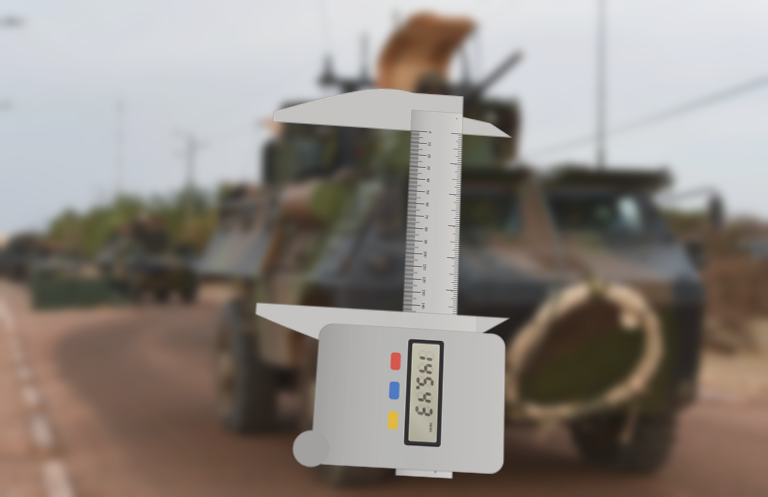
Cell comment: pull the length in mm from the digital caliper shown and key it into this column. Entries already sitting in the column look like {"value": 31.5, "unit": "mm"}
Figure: {"value": 145.43, "unit": "mm"}
